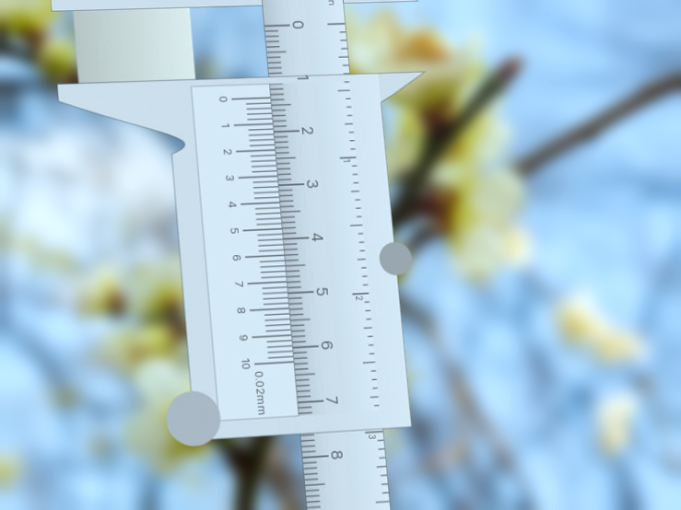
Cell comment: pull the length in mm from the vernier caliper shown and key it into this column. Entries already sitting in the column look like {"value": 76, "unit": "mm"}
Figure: {"value": 13.6, "unit": "mm"}
